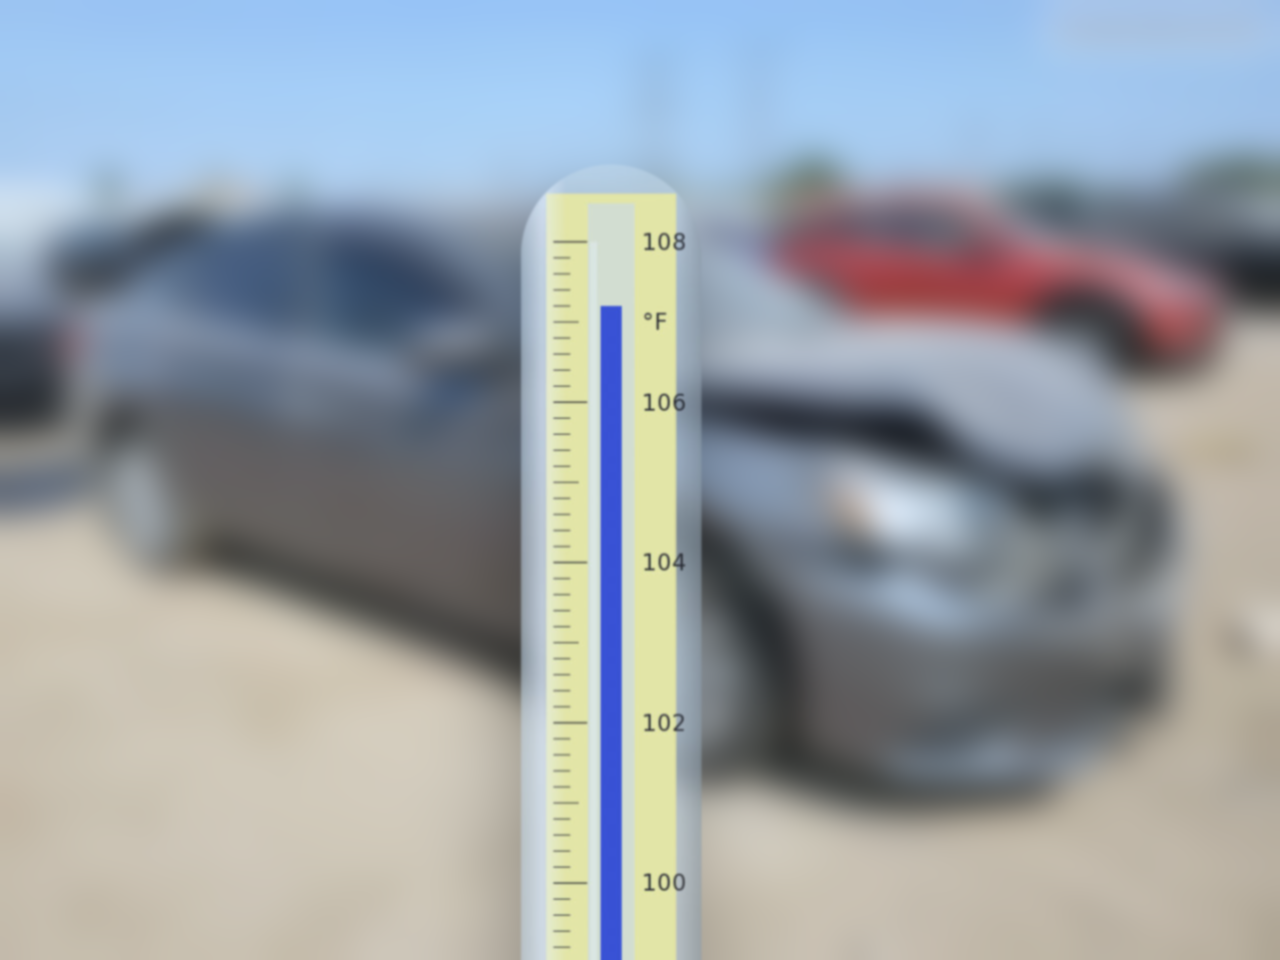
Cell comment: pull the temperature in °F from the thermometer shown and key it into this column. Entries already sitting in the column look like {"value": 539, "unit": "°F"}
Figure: {"value": 107.2, "unit": "°F"}
